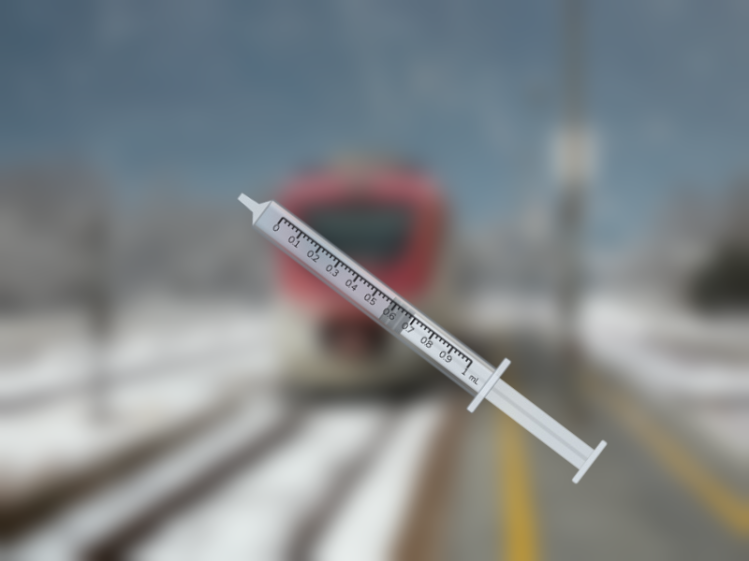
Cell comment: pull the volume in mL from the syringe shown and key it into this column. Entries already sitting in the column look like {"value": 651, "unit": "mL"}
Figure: {"value": 0.58, "unit": "mL"}
